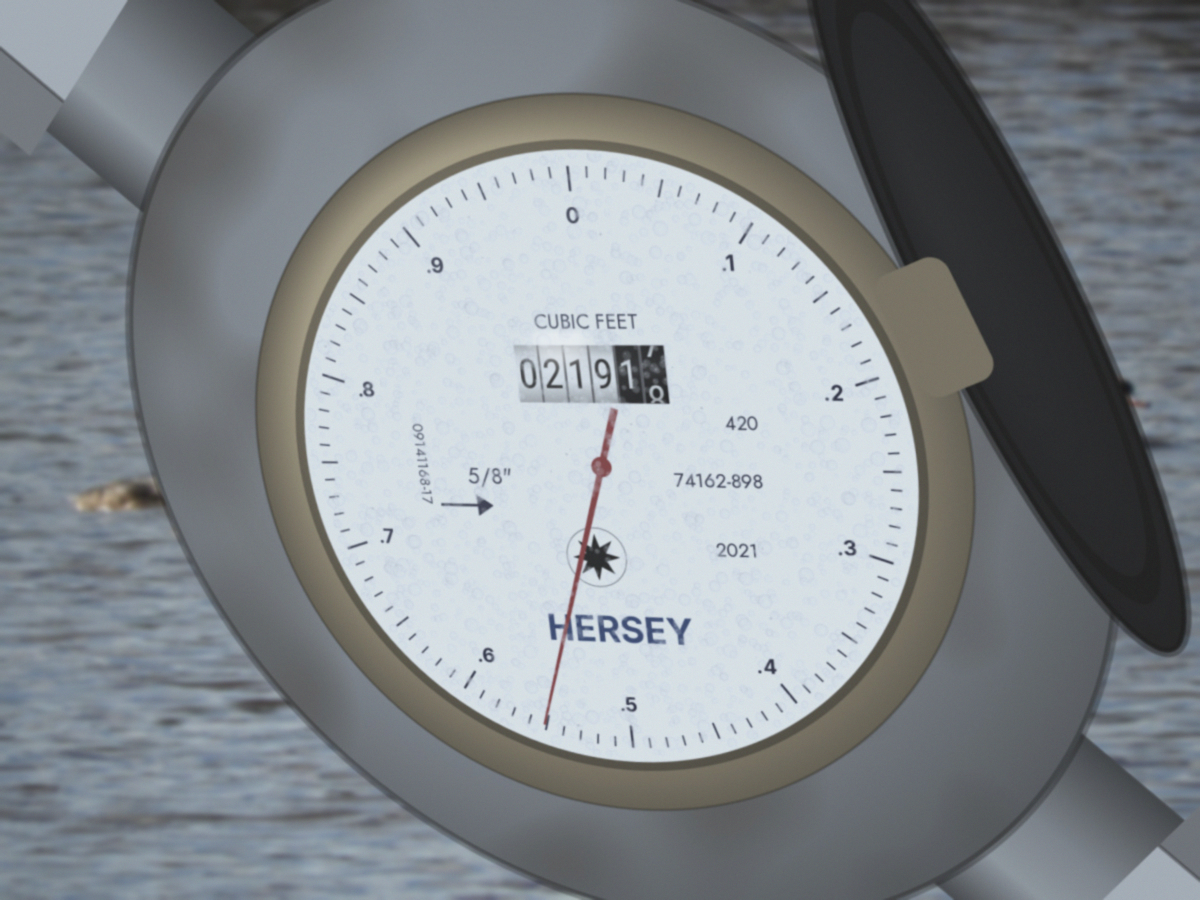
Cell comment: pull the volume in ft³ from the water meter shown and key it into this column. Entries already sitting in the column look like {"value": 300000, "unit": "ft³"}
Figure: {"value": 21917.55, "unit": "ft³"}
